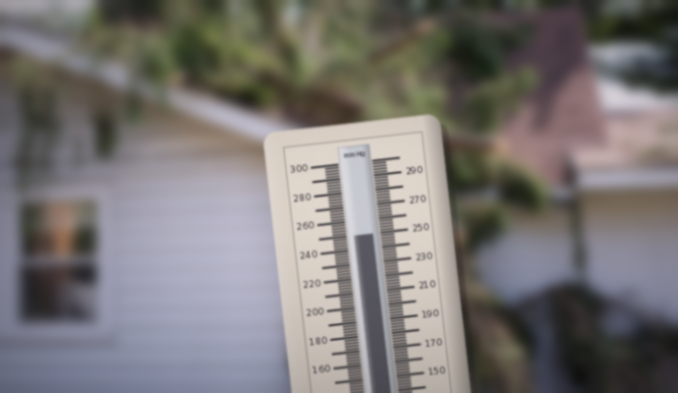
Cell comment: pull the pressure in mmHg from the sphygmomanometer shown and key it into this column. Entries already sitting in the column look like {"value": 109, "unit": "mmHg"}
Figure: {"value": 250, "unit": "mmHg"}
